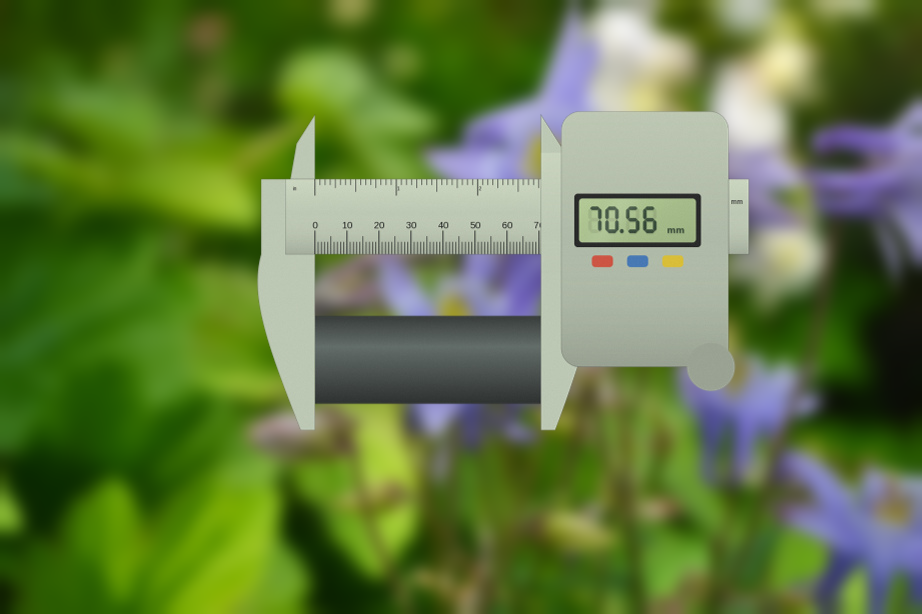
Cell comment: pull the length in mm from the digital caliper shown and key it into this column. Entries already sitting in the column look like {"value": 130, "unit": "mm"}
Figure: {"value": 70.56, "unit": "mm"}
